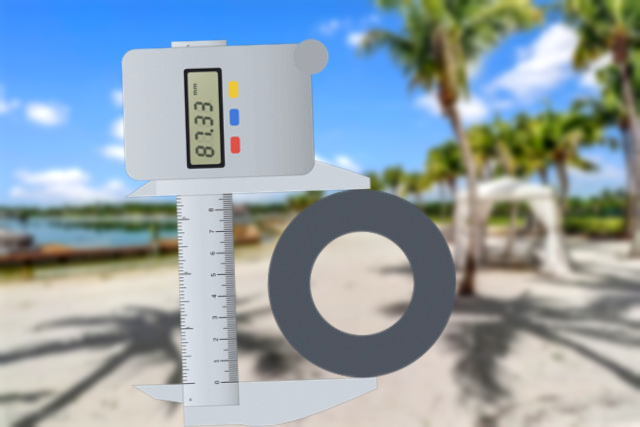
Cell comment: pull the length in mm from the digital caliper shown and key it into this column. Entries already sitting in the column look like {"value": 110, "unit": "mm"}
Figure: {"value": 87.33, "unit": "mm"}
